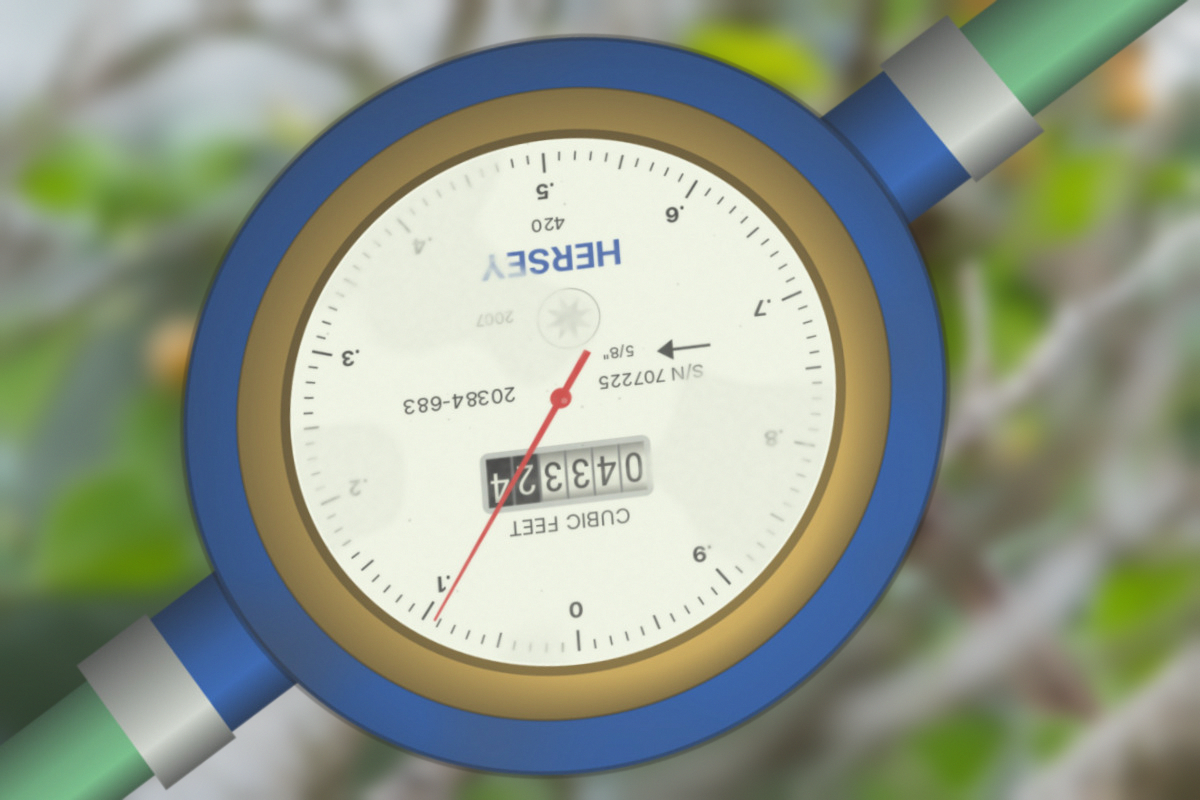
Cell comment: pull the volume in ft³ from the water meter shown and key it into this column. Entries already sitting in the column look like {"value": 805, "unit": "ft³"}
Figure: {"value": 43324.09, "unit": "ft³"}
